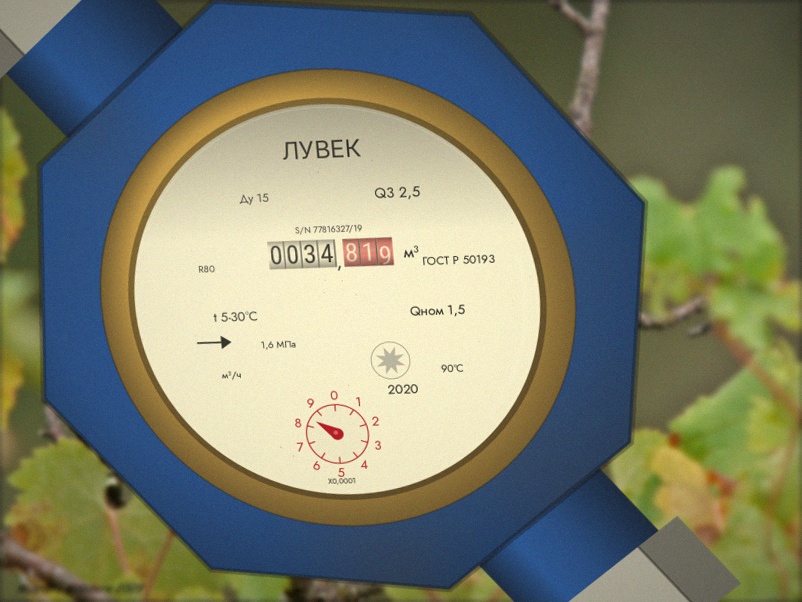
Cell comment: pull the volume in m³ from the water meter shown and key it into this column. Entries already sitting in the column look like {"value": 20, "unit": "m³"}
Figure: {"value": 34.8188, "unit": "m³"}
